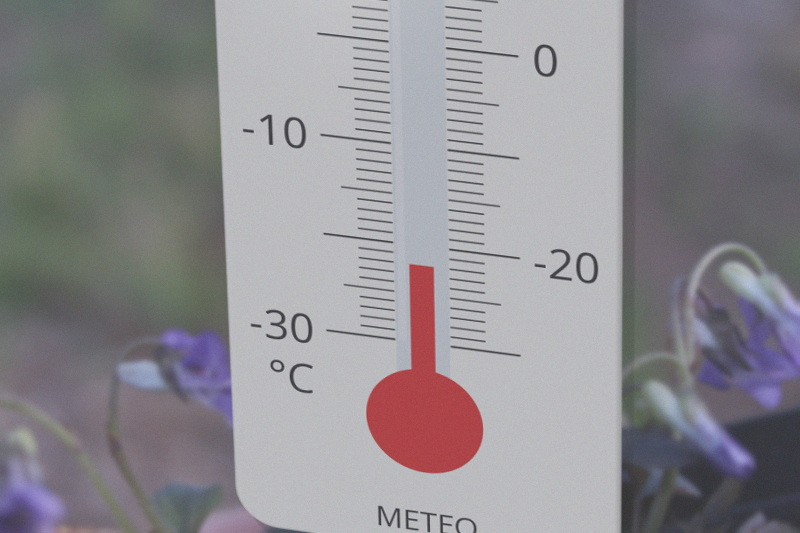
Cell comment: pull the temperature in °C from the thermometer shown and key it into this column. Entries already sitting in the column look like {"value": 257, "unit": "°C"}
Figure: {"value": -22, "unit": "°C"}
